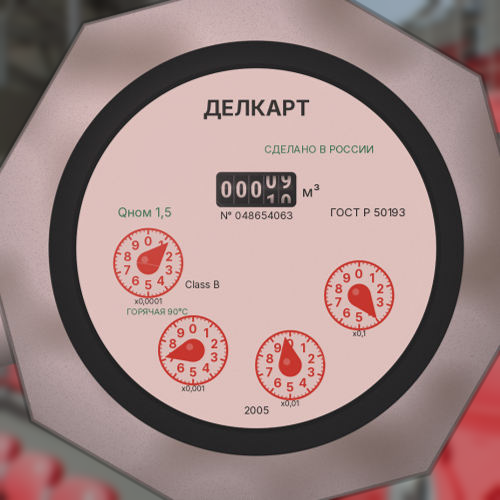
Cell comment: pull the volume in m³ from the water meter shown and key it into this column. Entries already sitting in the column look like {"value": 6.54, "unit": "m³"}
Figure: {"value": 9.3971, "unit": "m³"}
